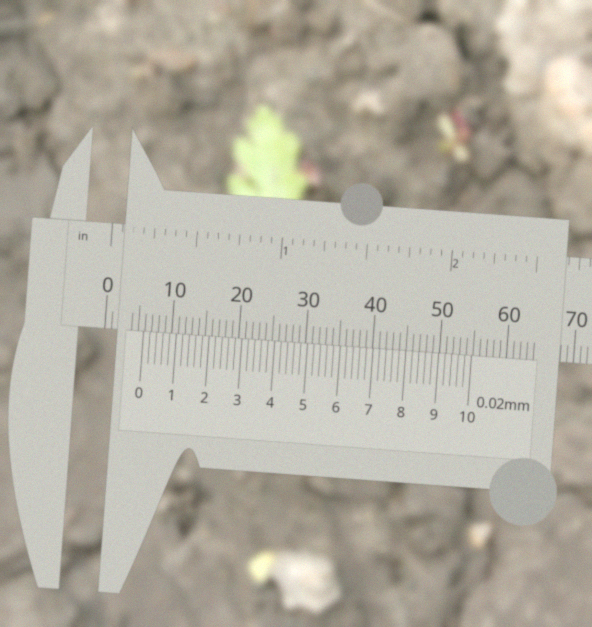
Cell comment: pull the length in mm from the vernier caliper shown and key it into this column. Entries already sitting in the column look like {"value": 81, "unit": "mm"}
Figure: {"value": 5.8, "unit": "mm"}
